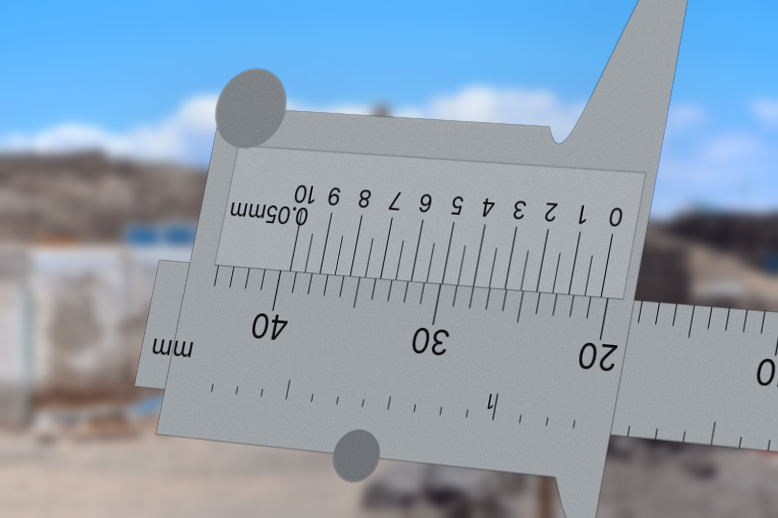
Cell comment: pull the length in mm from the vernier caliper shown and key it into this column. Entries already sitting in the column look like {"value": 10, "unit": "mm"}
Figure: {"value": 20.4, "unit": "mm"}
